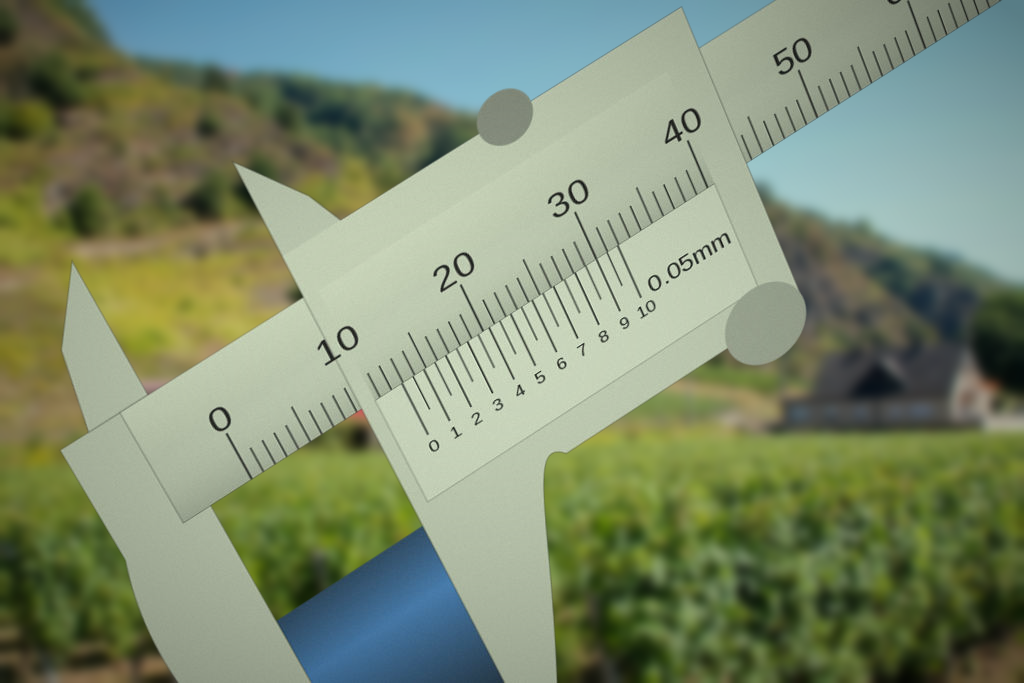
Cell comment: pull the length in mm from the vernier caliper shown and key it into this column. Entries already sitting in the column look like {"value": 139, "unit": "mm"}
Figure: {"value": 12.9, "unit": "mm"}
